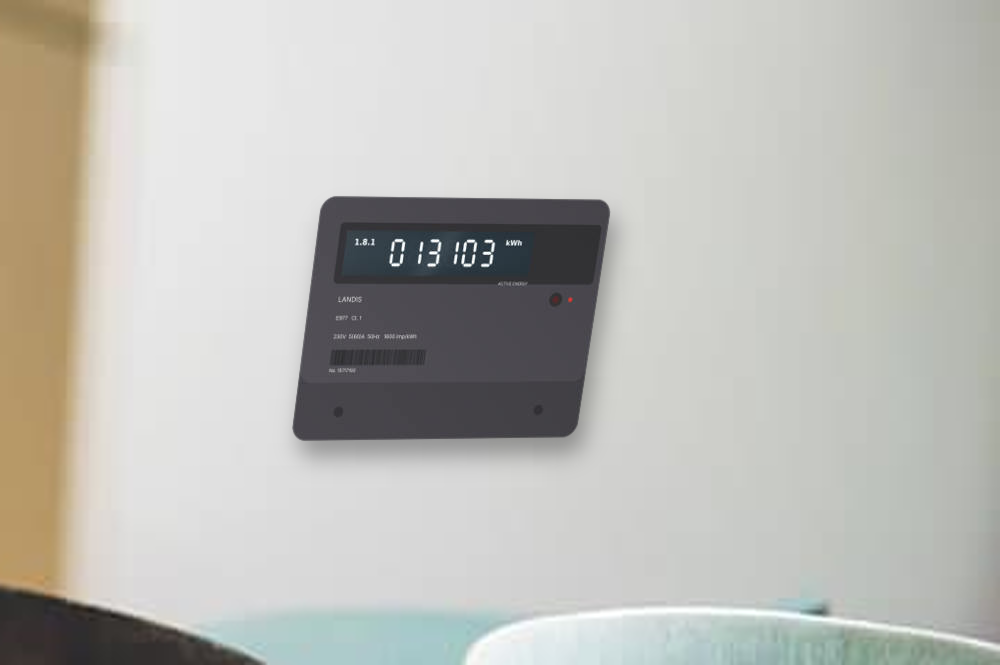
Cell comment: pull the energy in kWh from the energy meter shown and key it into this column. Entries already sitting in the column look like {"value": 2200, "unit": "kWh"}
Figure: {"value": 13103, "unit": "kWh"}
